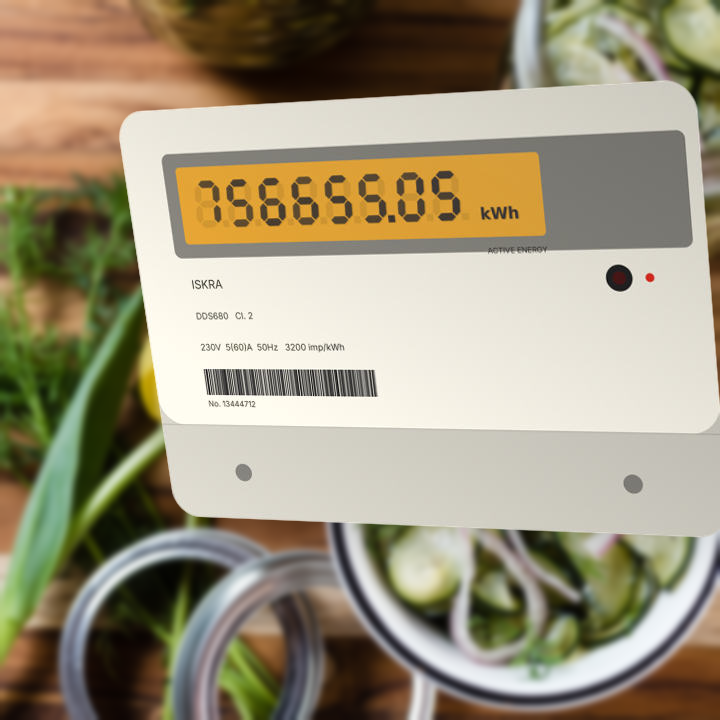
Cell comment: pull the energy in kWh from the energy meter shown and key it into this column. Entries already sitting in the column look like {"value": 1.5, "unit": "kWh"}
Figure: {"value": 756655.05, "unit": "kWh"}
